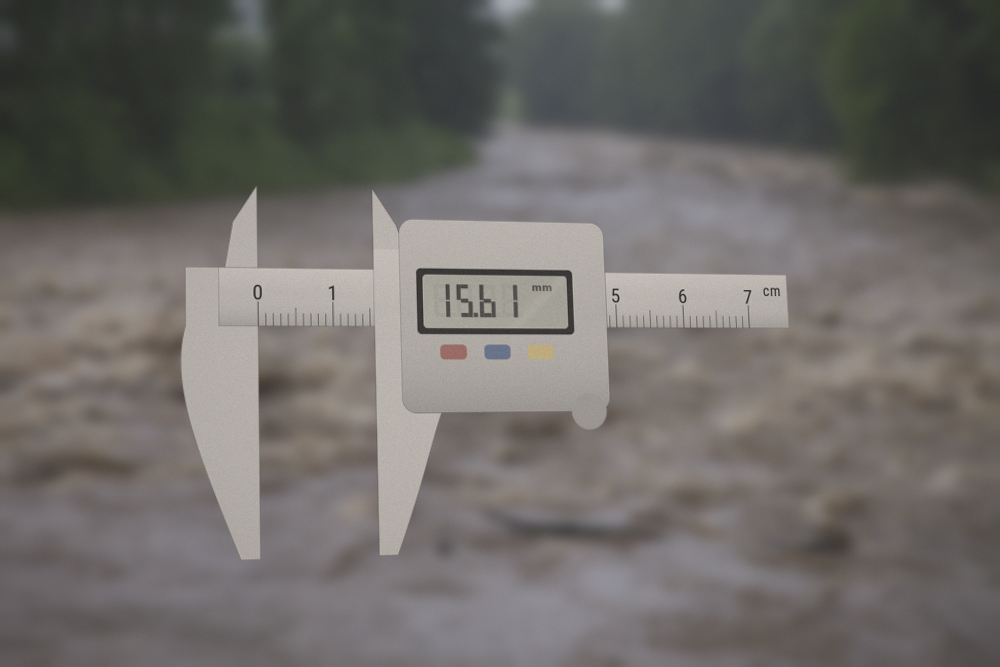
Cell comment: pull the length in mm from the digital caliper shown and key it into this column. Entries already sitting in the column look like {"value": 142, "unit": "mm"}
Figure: {"value": 15.61, "unit": "mm"}
